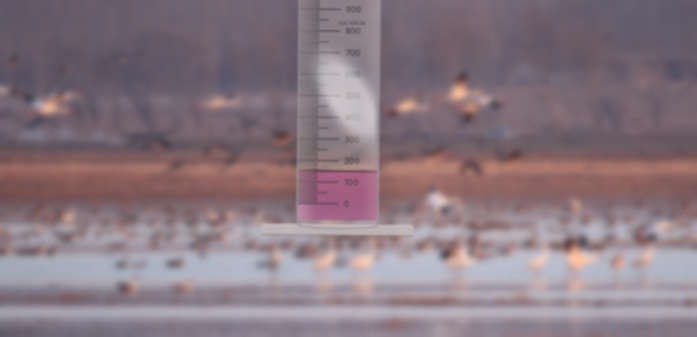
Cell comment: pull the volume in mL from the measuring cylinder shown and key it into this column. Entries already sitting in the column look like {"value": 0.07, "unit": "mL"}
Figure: {"value": 150, "unit": "mL"}
